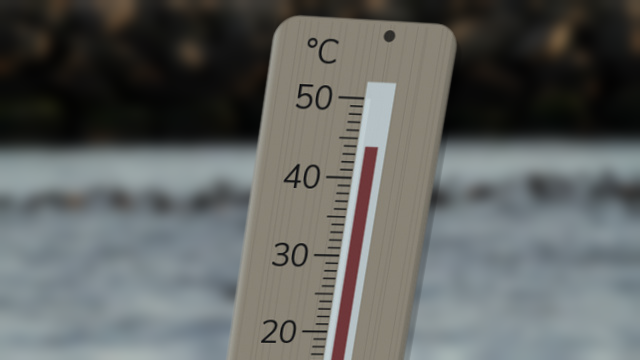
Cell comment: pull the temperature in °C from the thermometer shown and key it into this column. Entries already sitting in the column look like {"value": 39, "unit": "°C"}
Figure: {"value": 44, "unit": "°C"}
